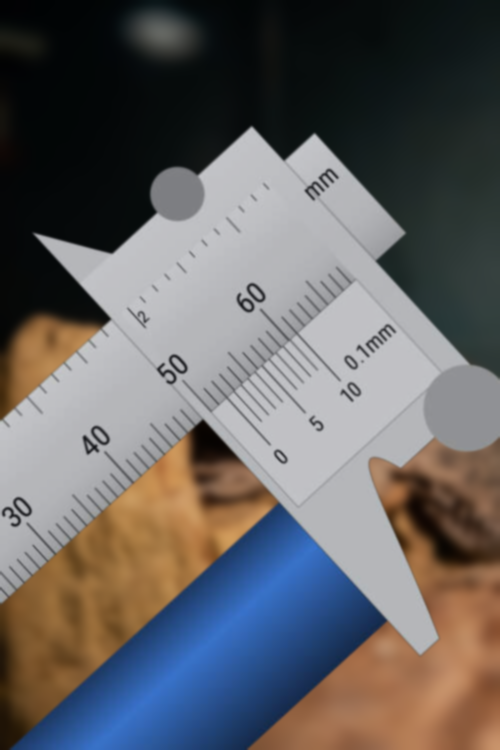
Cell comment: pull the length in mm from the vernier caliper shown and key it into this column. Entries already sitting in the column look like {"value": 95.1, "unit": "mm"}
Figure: {"value": 52.0, "unit": "mm"}
